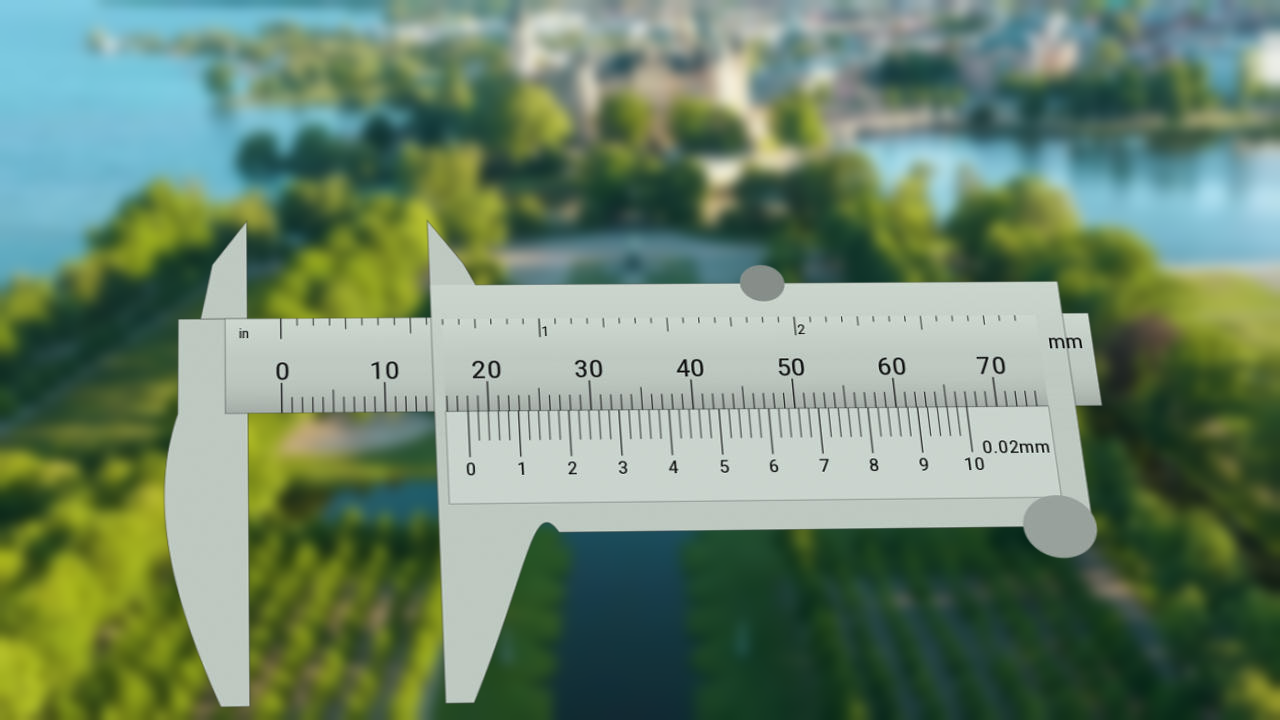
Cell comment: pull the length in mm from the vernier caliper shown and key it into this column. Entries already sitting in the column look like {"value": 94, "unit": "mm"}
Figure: {"value": 18.0, "unit": "mm"}
